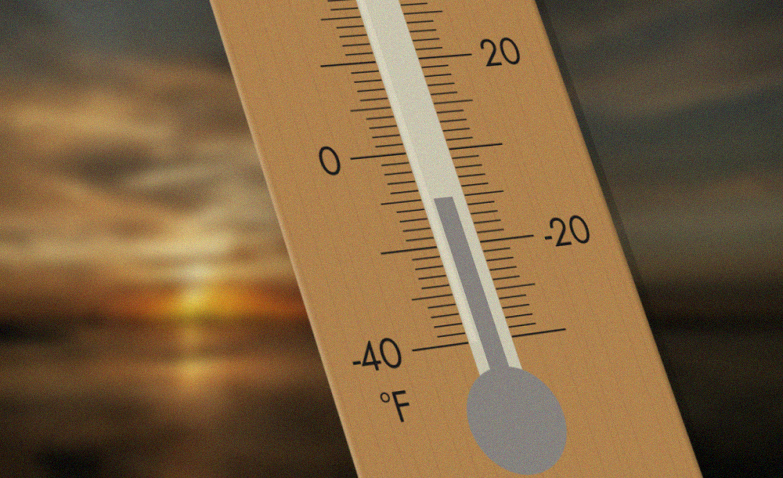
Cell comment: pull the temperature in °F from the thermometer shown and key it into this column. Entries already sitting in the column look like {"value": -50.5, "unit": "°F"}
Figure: {"value": -10, "unit": "°F"}
